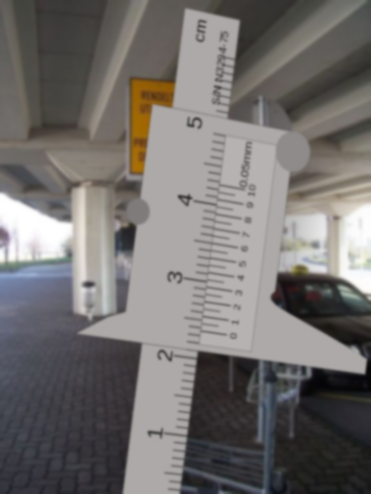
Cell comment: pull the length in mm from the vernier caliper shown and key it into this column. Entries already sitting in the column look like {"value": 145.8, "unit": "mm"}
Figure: {"value": 23.6, "unit": "mm"}
